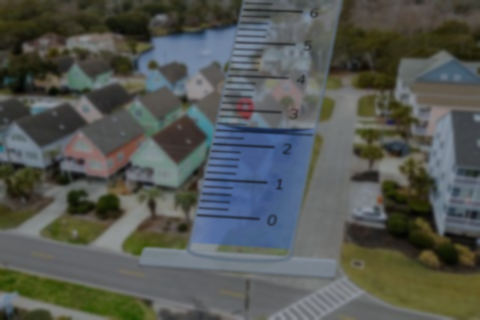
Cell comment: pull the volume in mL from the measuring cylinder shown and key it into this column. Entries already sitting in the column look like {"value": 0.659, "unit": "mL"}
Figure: {"value": 2.4, "unit": "mL"}
